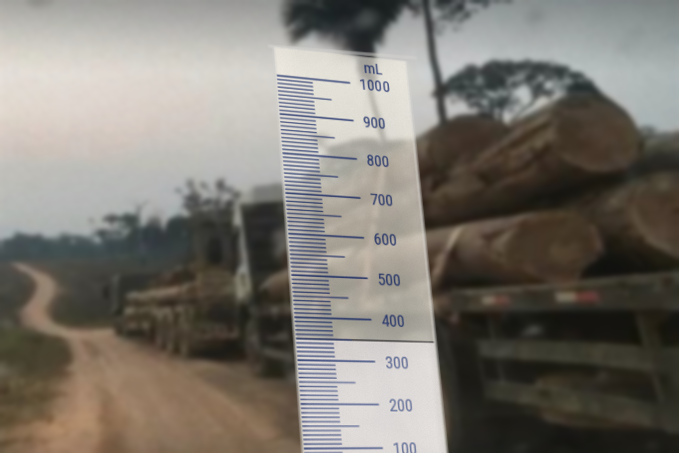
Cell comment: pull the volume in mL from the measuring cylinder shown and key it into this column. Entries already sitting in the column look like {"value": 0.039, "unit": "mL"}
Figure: {"value": 350, "unit": "mL"}
